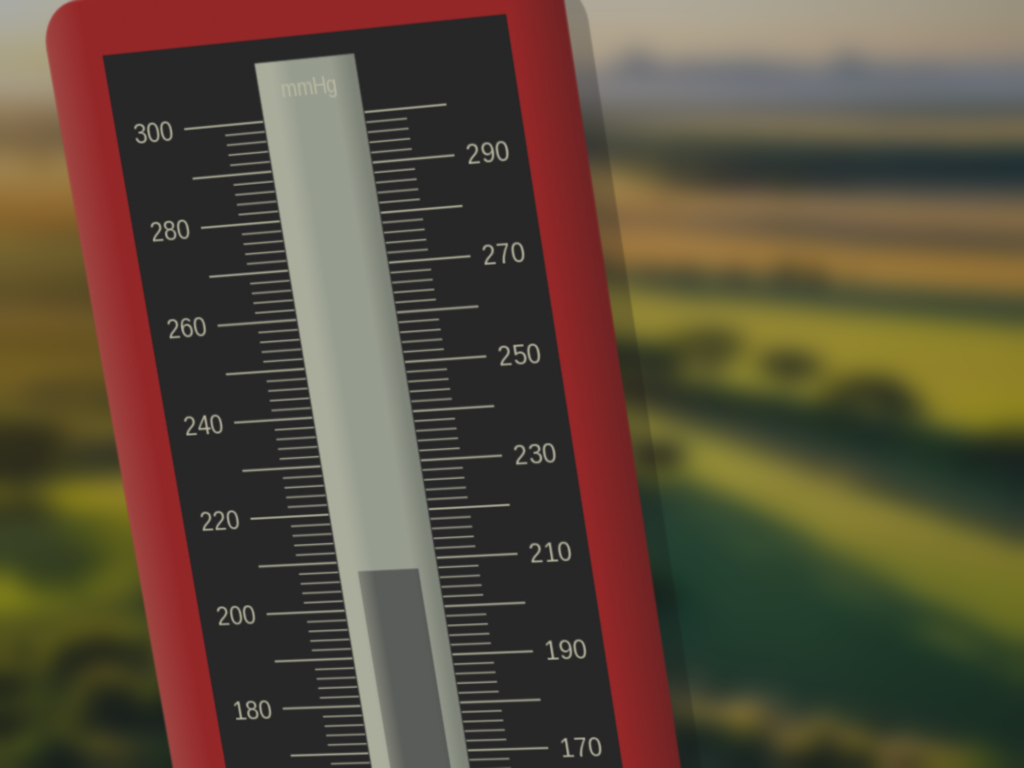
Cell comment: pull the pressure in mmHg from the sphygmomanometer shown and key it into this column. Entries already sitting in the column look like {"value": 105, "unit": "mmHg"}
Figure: {"value": 208, "unit": "mmHg"}
